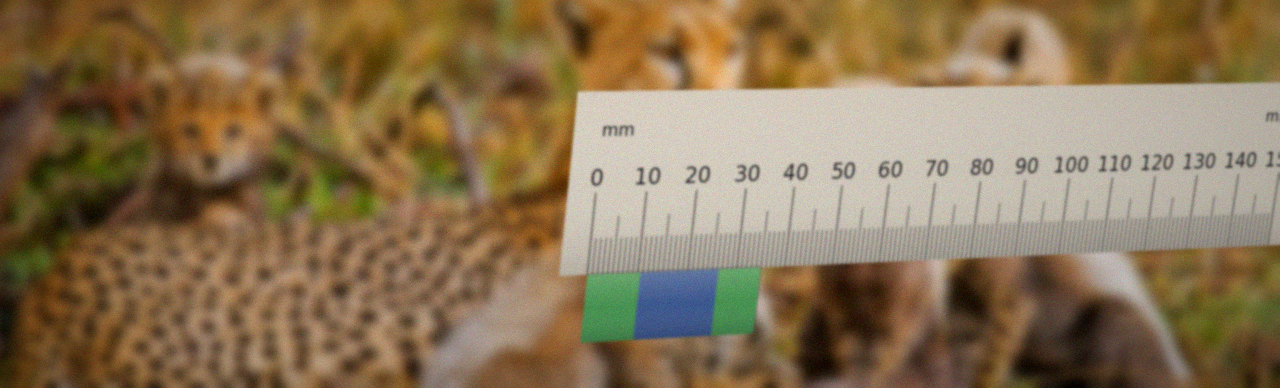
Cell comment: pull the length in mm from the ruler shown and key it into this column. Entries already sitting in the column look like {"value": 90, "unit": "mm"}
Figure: {"value": 35, "unit": "mm"}
